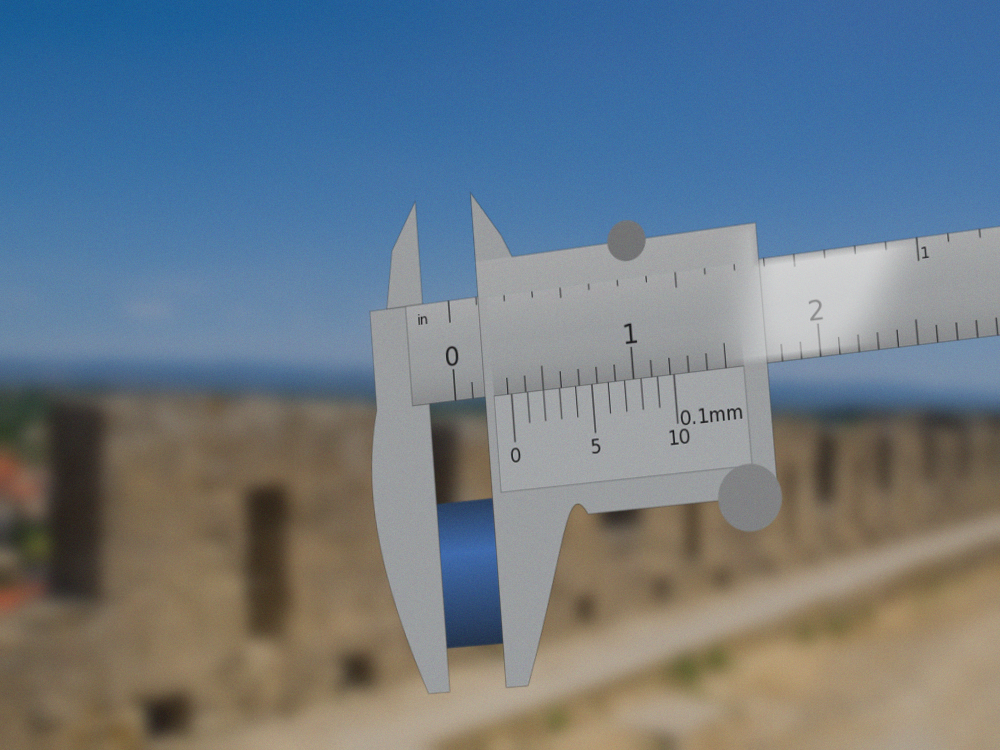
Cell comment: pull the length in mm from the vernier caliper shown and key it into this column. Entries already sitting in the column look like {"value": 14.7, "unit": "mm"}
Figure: {"value": 3.2, "unit": "mm"}
